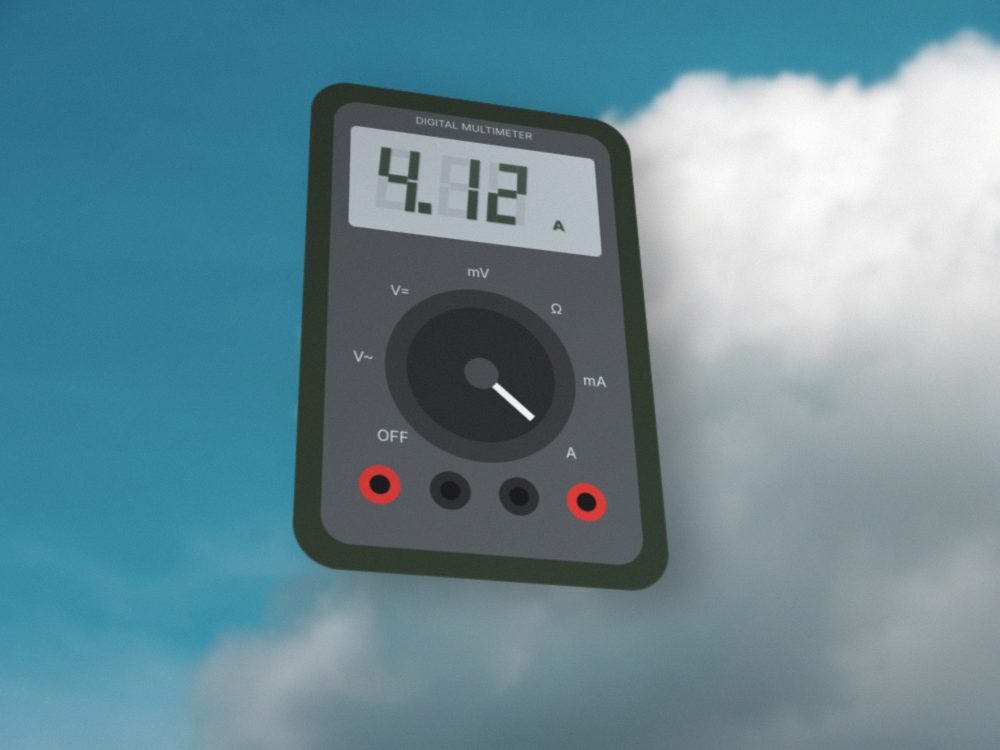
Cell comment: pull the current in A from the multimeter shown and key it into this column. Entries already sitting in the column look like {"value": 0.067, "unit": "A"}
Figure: {"value": 4.12, "unit": "A"}
